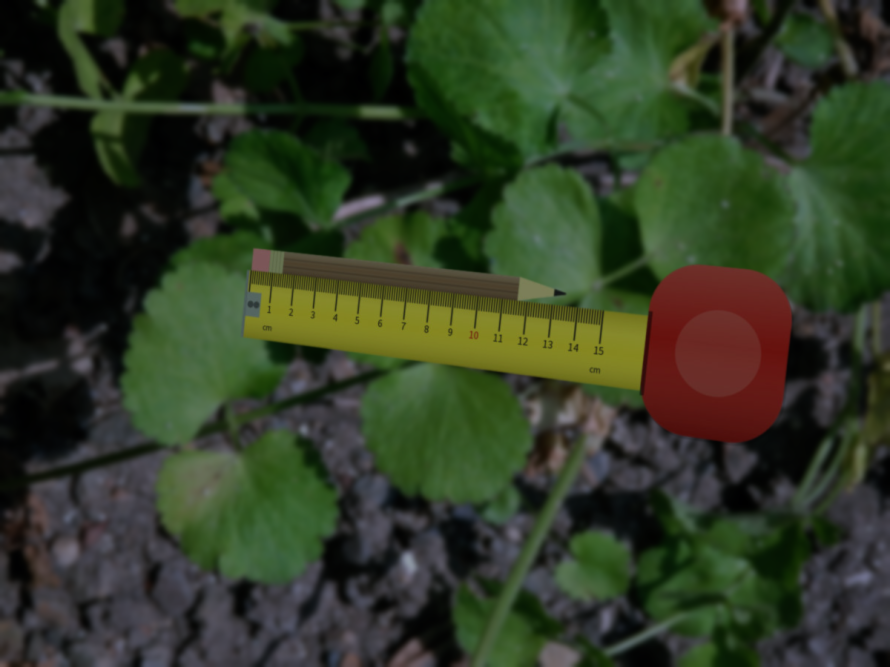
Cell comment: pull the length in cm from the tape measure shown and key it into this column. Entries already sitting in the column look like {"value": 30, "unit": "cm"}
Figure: {"value": 13.5, "unit": "cm"}
